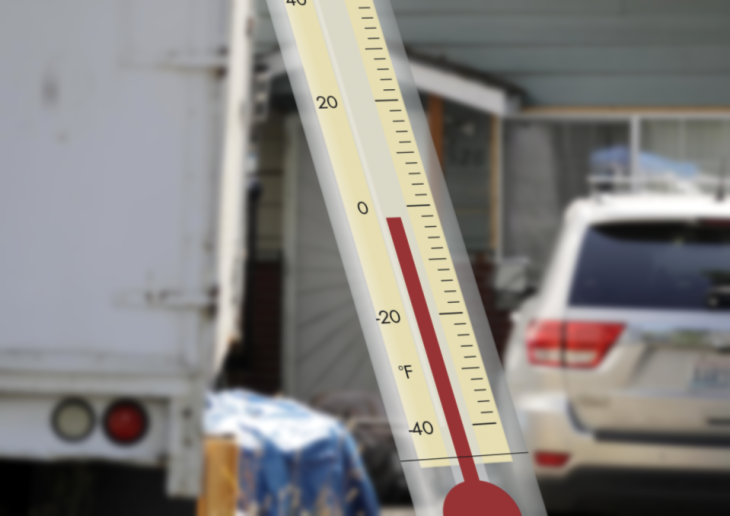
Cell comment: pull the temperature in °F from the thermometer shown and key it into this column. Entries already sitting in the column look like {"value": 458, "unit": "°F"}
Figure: {"value": -2, "unit": "°F"}
